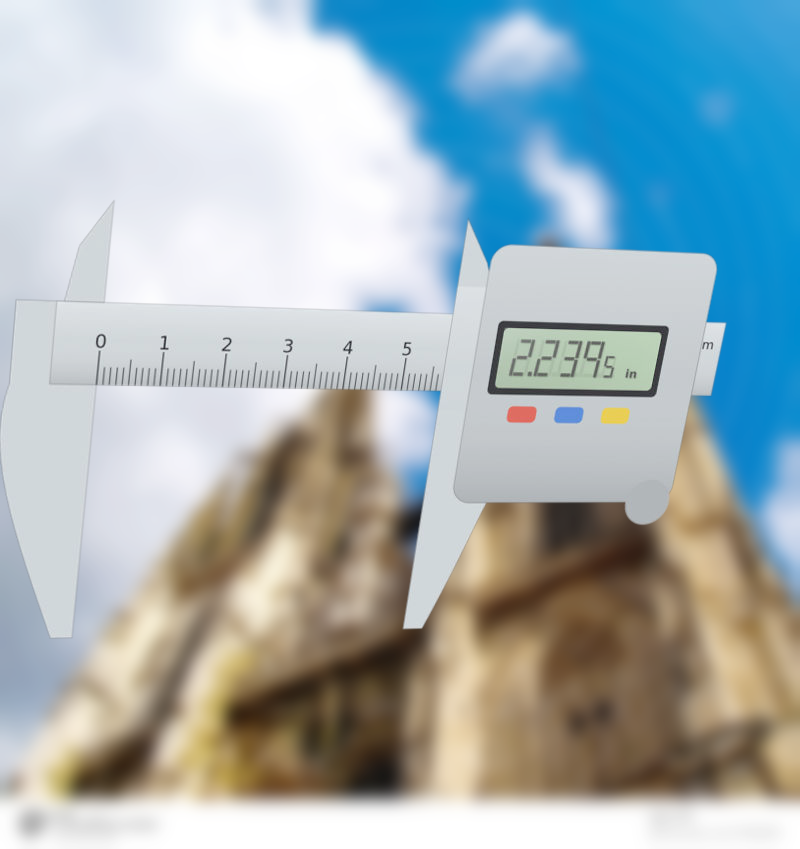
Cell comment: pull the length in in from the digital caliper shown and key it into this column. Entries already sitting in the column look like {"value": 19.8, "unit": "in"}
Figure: {"value": 2.2395, "unit": "in"}
